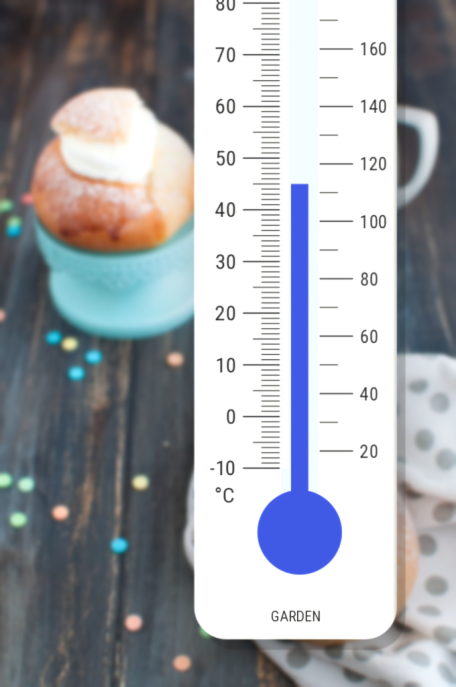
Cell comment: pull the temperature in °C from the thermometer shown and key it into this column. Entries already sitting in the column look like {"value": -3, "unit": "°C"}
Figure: {"value": 45, "unit": "°C"}
